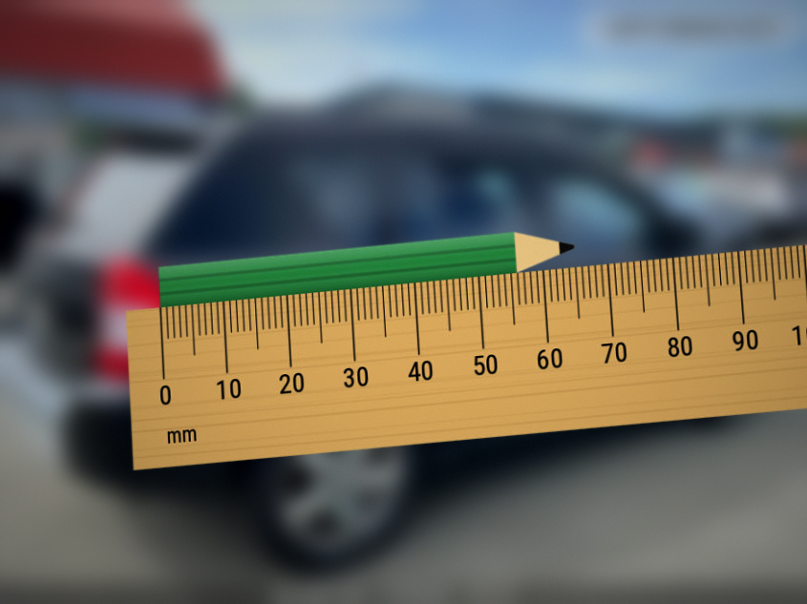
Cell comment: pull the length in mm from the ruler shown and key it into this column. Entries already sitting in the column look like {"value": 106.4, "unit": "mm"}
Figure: {"value": 65, "unit": "mm"}
